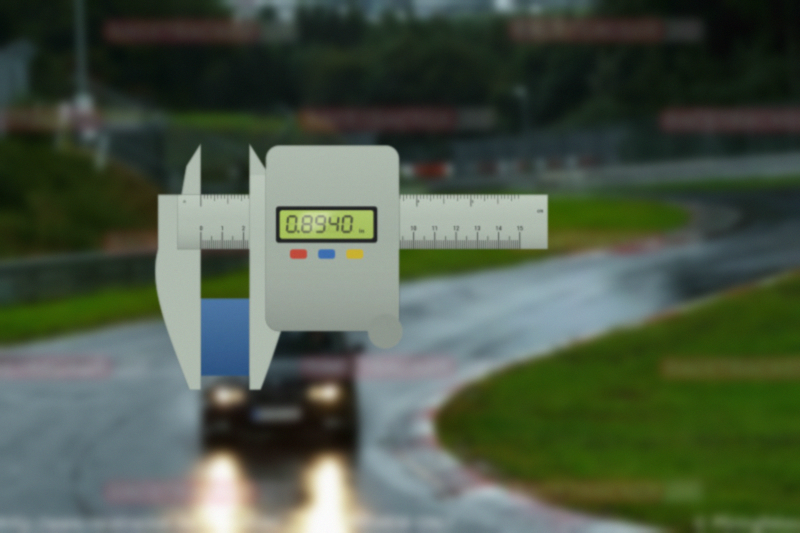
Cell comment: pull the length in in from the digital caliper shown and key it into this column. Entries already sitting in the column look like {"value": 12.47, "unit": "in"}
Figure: {"value": 0.8940, "unit": "in"}
